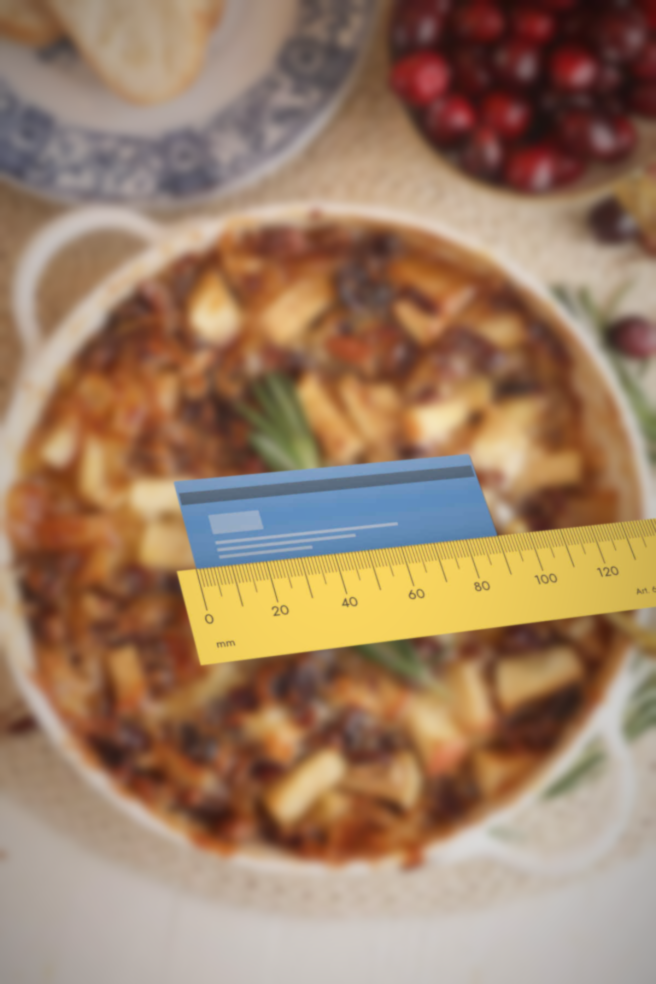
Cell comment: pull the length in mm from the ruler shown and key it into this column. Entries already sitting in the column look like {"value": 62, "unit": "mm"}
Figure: {"value": 90, "unit": "mm"}
